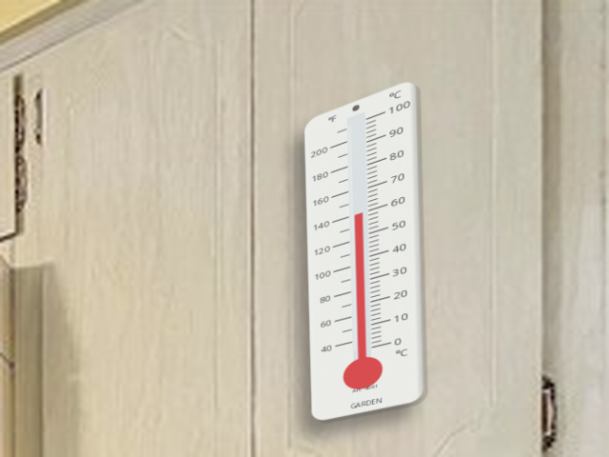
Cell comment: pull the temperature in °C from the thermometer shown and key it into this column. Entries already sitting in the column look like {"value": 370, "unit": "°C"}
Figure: {"value": 60, "unit": "°C"}
